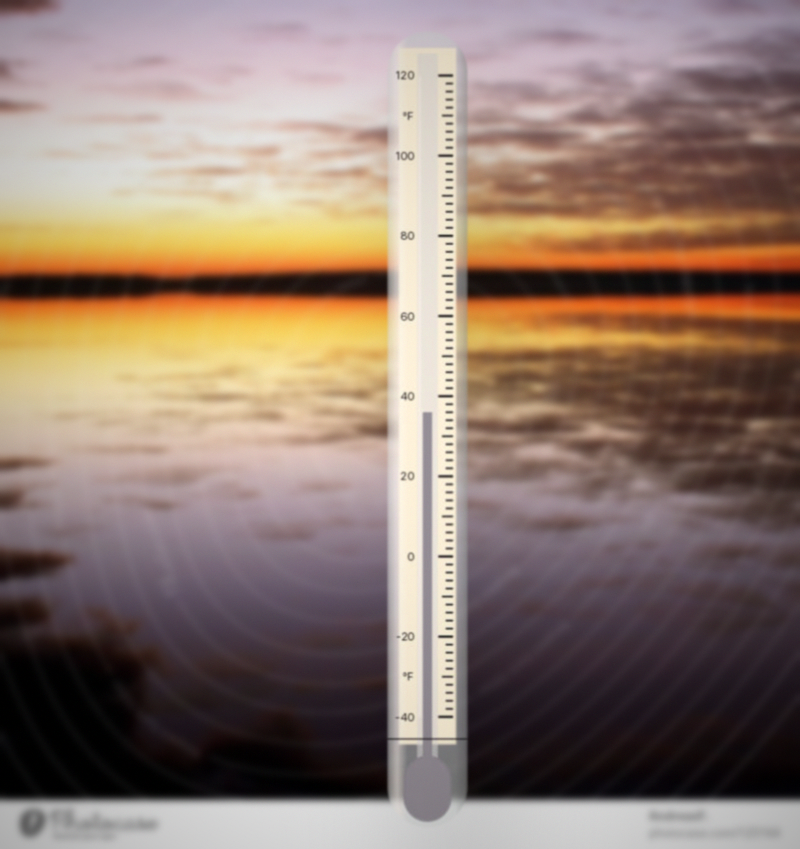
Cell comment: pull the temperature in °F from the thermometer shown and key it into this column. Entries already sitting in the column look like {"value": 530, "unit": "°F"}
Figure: {"value": 36, "unit": "°F"}
